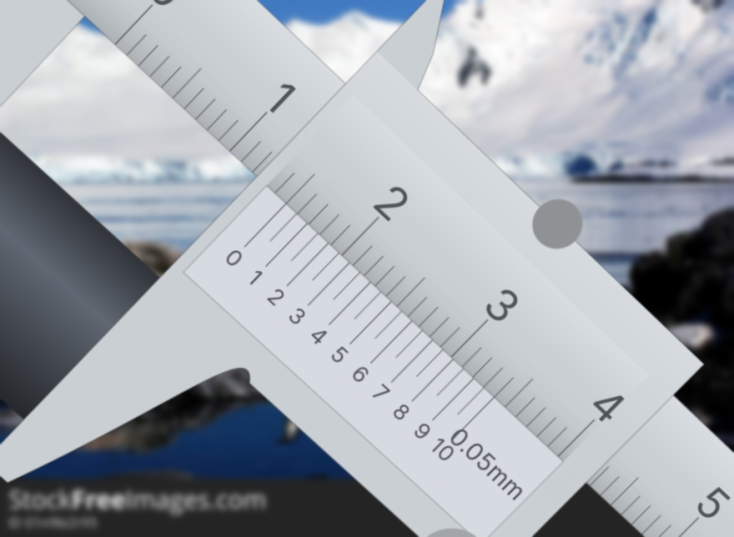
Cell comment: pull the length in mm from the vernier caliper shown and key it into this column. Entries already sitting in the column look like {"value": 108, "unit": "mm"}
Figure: {"value": 15.0, "unit": "mm"}
